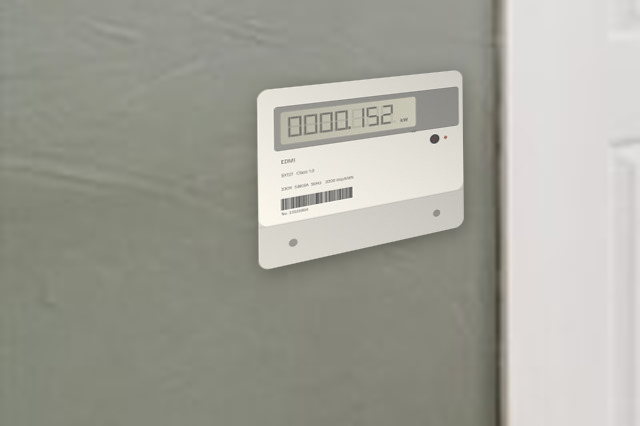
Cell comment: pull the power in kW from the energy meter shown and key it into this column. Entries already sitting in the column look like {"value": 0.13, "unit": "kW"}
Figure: {"value": 0.152, "unit": "kW"}
